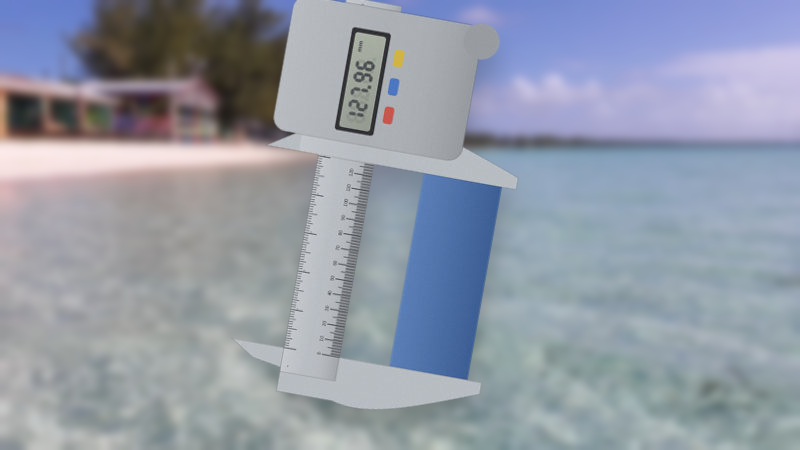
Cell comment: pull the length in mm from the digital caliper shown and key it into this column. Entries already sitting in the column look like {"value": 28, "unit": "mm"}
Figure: {"value": 127.96, "unit": "mm"}
